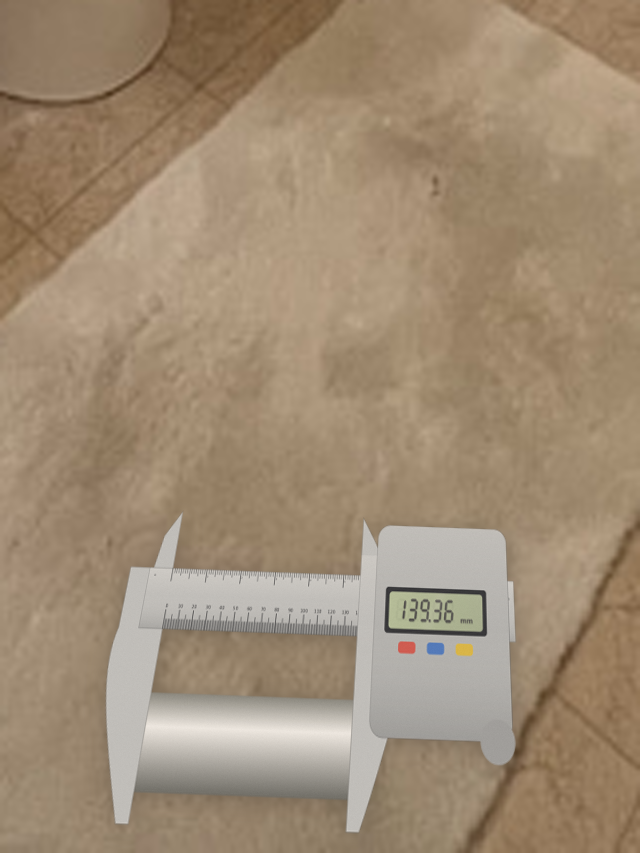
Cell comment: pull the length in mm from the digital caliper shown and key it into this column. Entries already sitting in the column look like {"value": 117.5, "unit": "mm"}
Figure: {"value": 139.36, "unit": "mm"}
